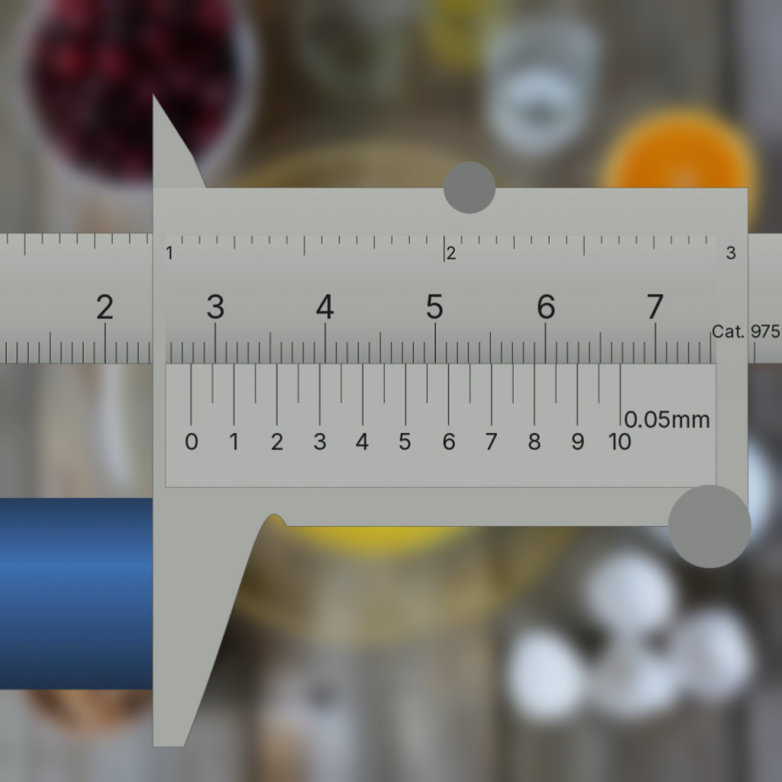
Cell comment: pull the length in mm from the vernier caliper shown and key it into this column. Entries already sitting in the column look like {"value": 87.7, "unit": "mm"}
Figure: {"value": 27.8, "unit": "mm"}
